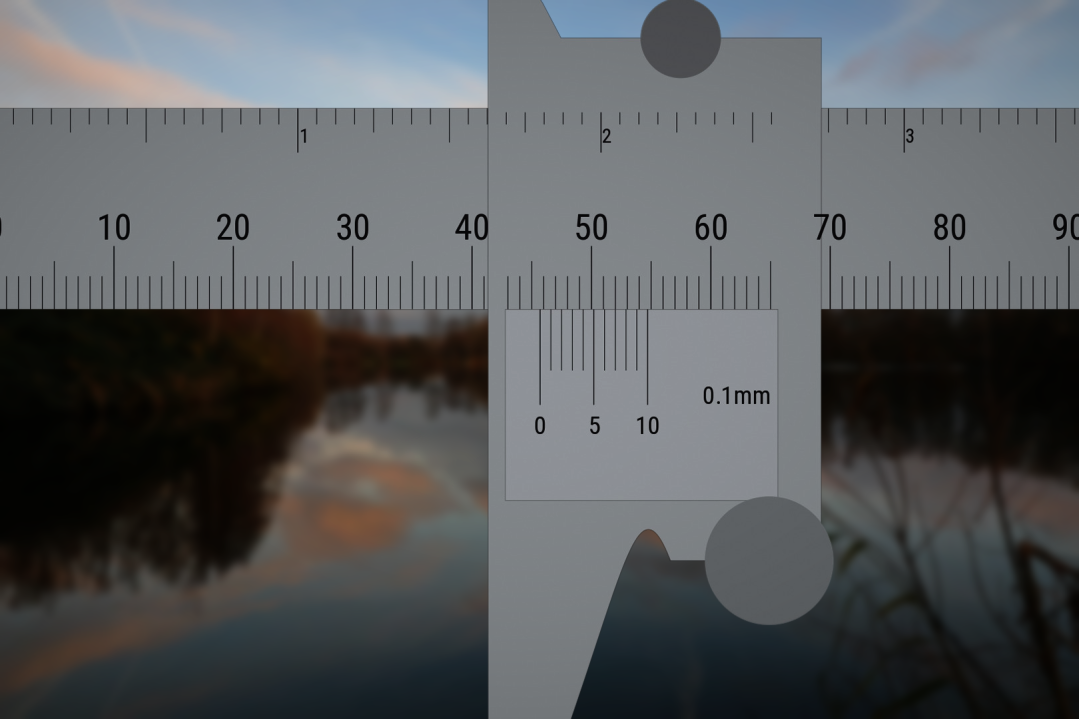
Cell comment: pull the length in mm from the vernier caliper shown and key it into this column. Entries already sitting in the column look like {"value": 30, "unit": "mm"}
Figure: {"value": 45.7, "unit": "mm"}
